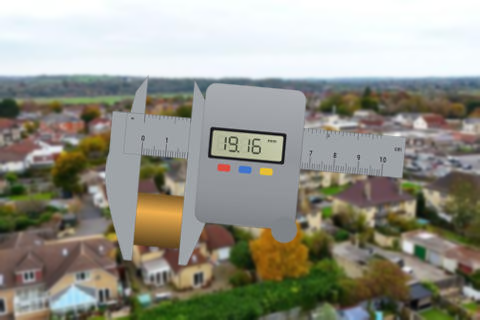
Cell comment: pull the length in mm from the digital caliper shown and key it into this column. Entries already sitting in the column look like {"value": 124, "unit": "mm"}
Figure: {"value": 19.16, "unit": "mm"}
